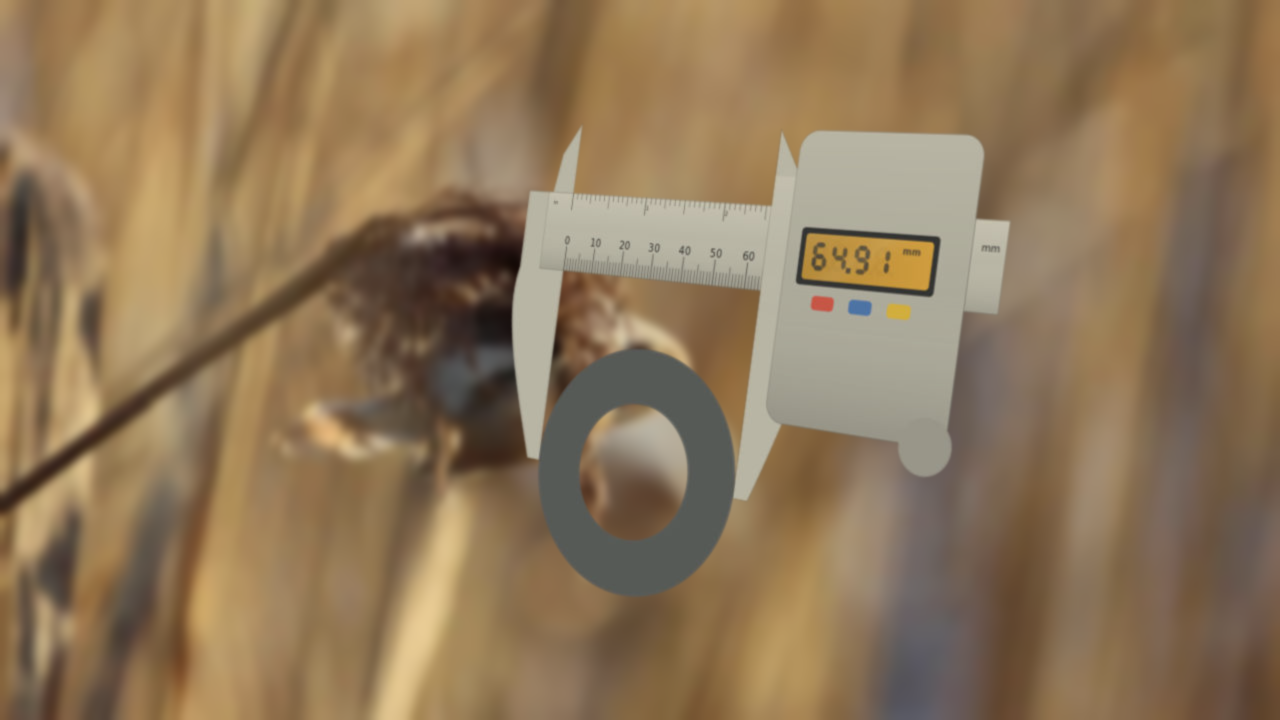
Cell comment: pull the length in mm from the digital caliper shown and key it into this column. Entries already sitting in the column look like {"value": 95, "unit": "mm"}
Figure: {"value": 64.91, "unit": "mm"}
